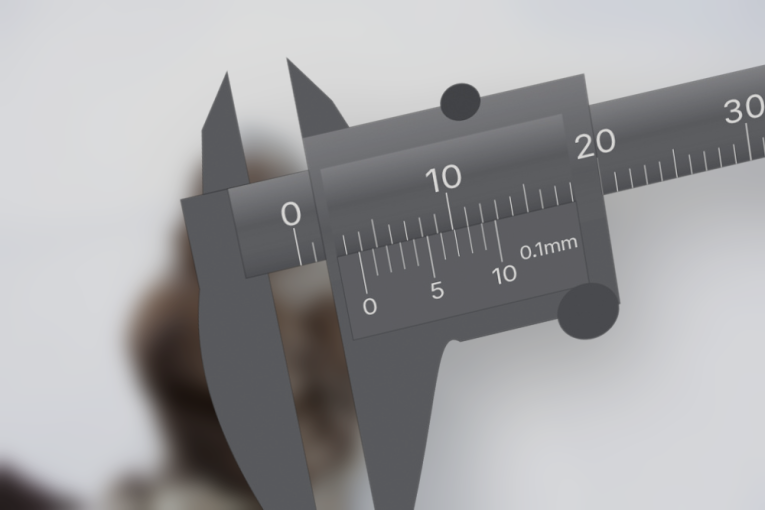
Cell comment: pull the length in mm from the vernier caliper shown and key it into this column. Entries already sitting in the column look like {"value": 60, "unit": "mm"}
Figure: {"value": 3.8, "unit": "mm"}
